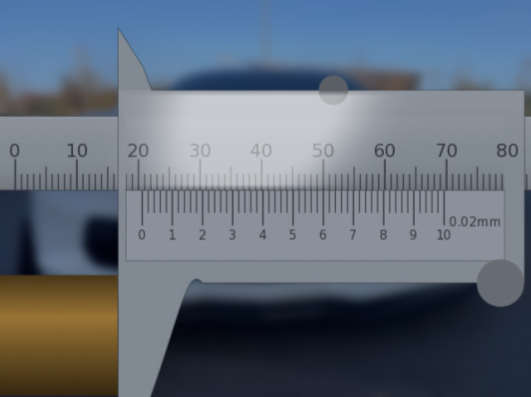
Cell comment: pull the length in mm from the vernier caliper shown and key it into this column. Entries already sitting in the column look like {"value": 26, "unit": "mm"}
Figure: {"value": 20.6, "unit": "mm"}
